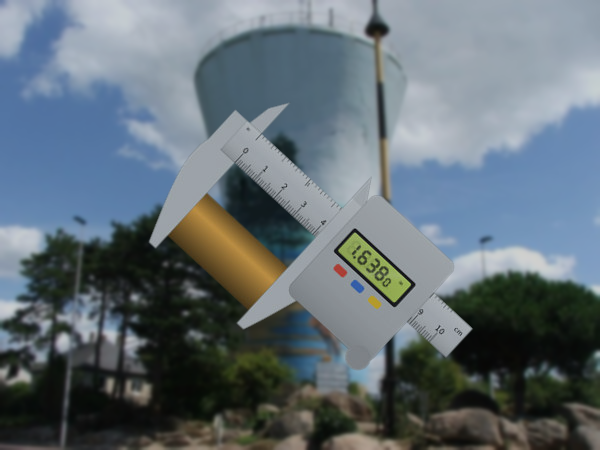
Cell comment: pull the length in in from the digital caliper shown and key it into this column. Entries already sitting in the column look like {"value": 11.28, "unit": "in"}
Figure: {"value": 1.6380, "unit": "in"}
